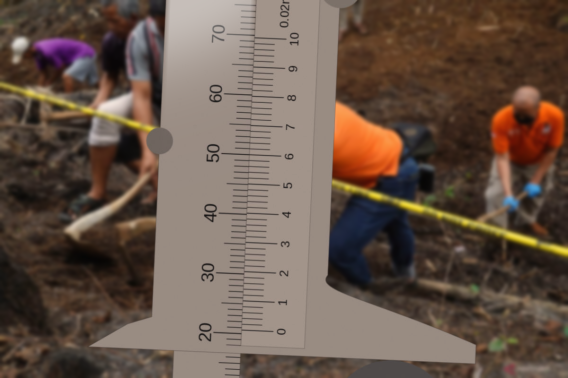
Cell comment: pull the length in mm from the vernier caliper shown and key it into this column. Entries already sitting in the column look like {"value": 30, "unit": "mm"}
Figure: {"value": 20.6, "unit": "mm"}
